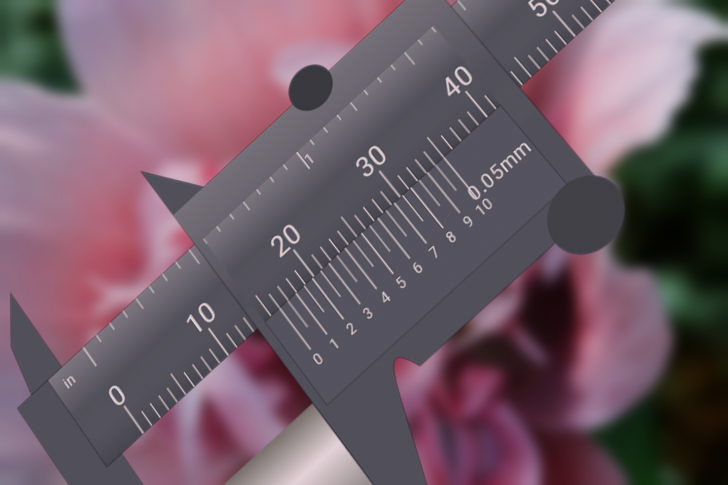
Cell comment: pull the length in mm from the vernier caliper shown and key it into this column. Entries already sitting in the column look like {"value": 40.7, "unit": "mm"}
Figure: {"value": 16.0, "unit": "mm"}
